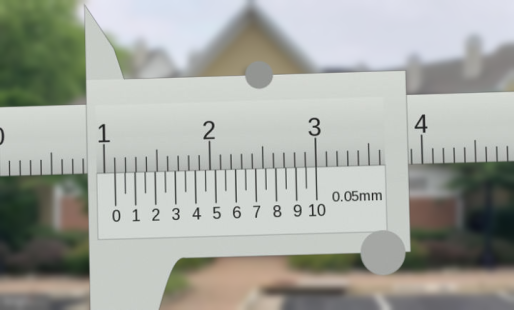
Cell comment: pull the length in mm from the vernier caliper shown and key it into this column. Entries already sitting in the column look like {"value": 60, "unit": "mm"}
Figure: {"value": 11.0, "unit": "mm"}
